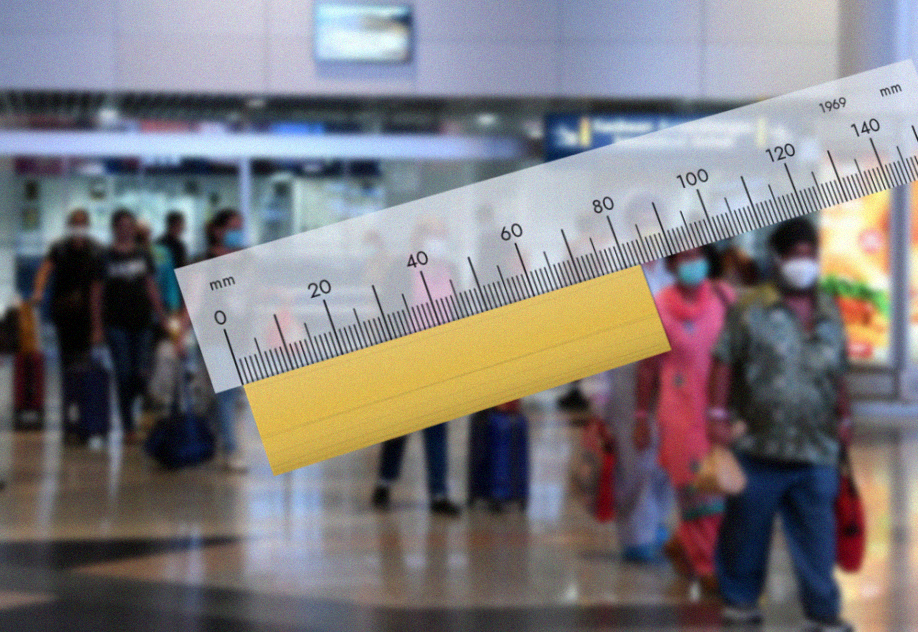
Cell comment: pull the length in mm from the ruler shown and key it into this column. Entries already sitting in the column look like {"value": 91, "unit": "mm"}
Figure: {"value": 83, "unit": "mm"}
